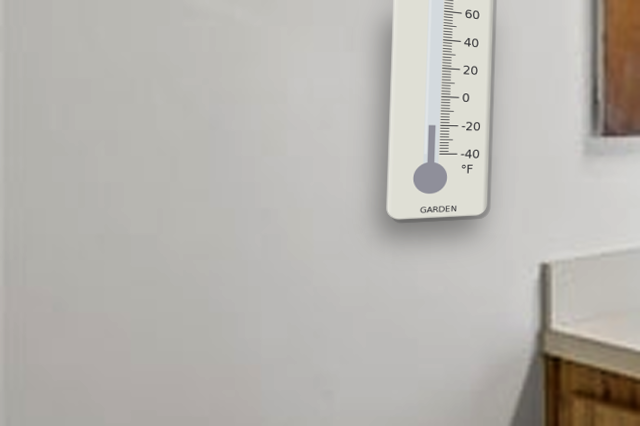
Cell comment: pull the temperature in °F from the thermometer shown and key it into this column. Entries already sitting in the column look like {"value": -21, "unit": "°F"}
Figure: {"value": -20, "unit": "°F"}
